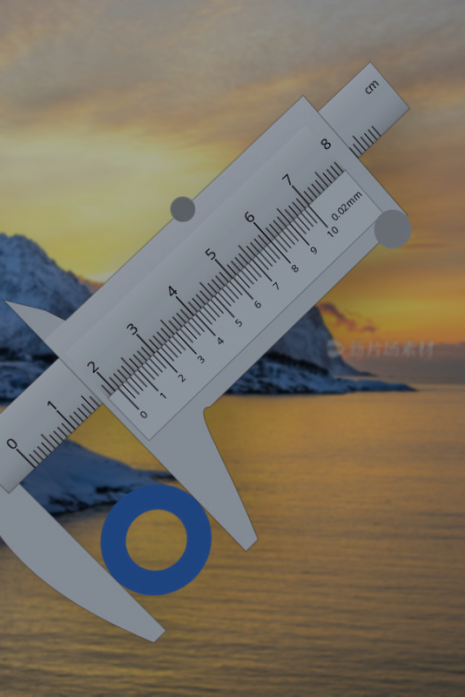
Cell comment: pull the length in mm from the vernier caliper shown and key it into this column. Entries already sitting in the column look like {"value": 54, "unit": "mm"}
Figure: {"value": 20.8, "unit": "mm"}
